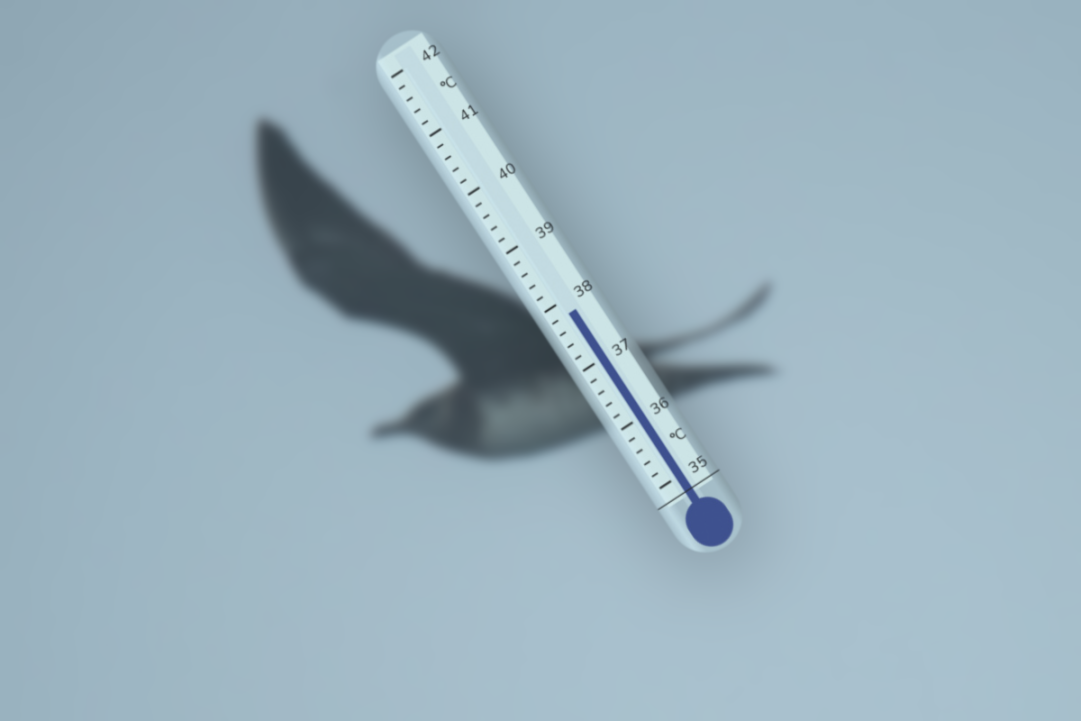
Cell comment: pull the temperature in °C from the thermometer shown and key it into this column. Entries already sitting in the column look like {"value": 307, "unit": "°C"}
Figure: {"value": 37.8, "unit": "°C"}
